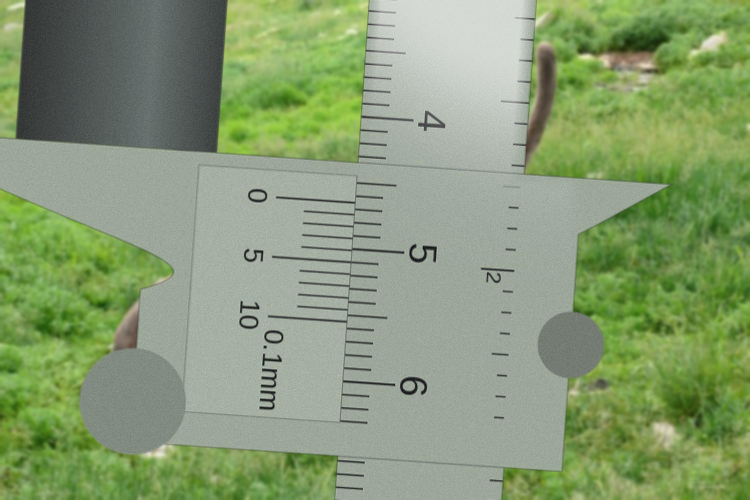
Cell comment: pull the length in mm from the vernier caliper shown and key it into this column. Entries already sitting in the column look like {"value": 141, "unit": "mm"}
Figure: {"value": 46.5, "unit": "mm"}
